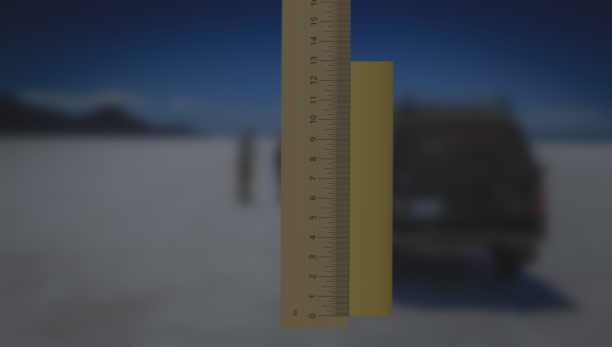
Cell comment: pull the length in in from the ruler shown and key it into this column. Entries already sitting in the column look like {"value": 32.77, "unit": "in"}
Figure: {"value": 13, "unit": "in"}
